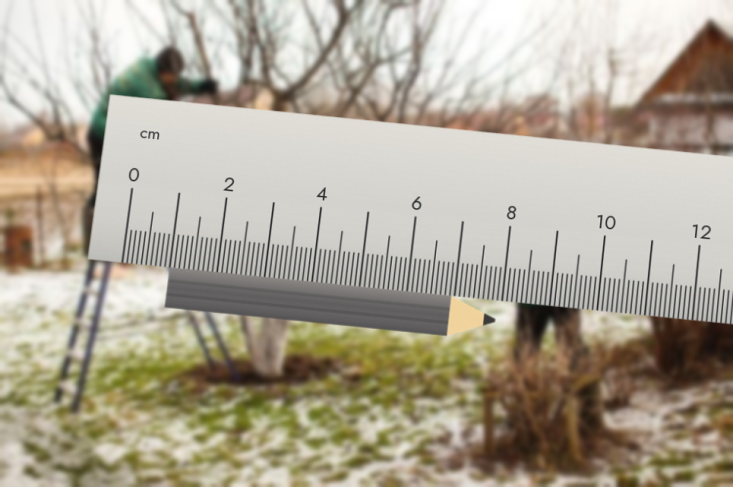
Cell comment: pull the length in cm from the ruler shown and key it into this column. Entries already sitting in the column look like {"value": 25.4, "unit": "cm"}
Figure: {"value": 6.9, "unit": "cm"}
